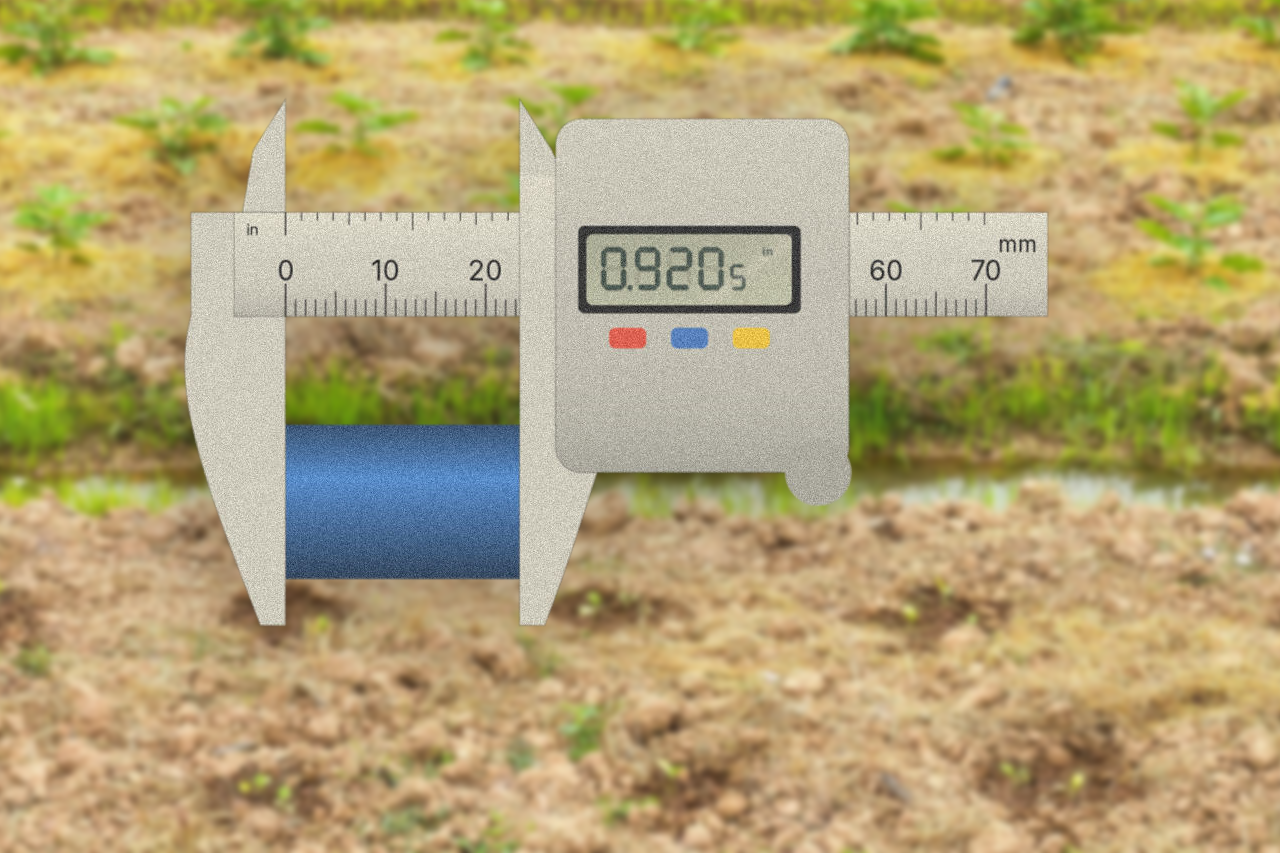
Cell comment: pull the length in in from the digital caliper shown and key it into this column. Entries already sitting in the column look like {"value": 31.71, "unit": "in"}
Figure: {"value": 0.9205, "unit": "in"}
